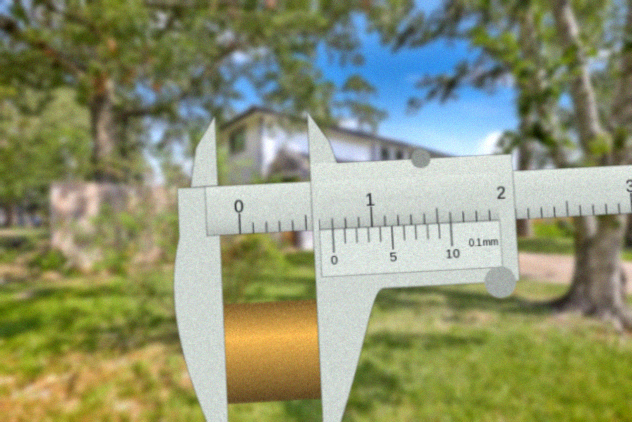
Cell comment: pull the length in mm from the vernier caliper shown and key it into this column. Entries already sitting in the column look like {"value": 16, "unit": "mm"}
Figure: {"value": 7.0, "unit": "mm"}
